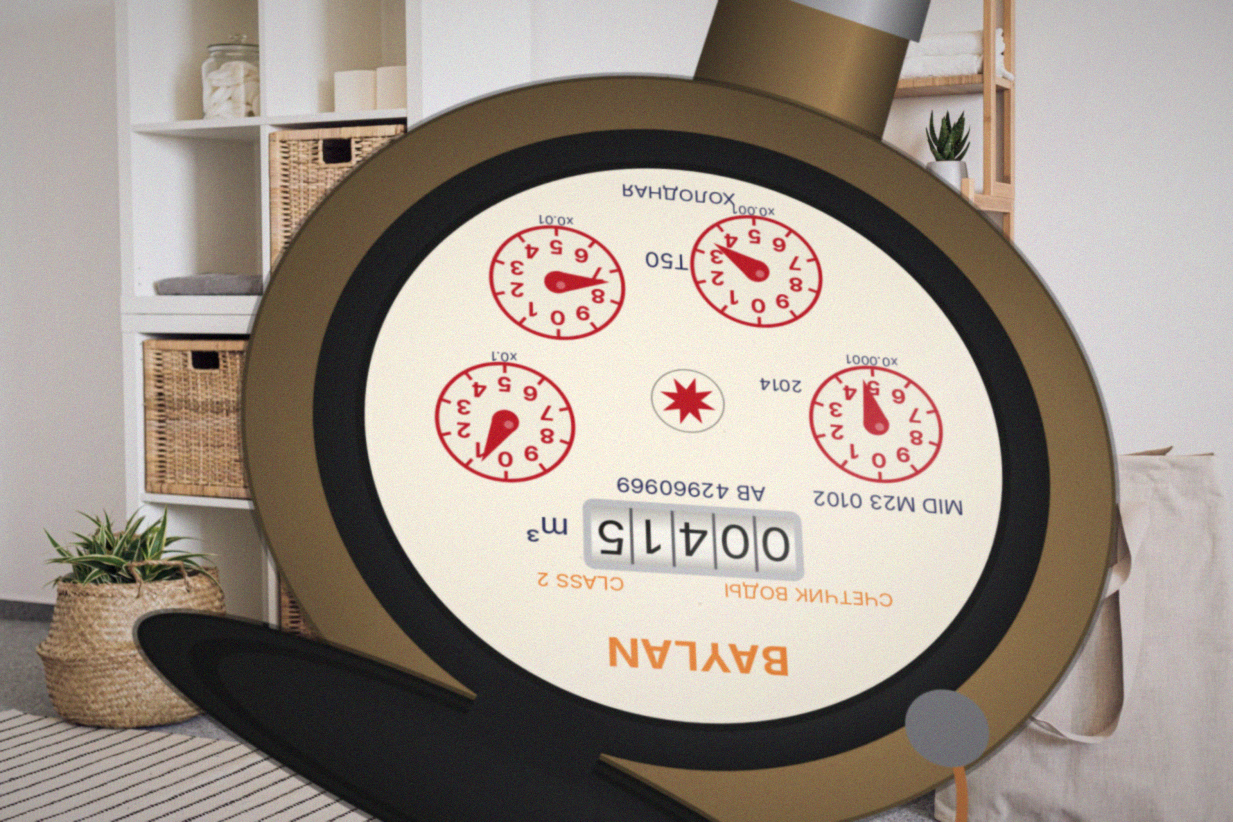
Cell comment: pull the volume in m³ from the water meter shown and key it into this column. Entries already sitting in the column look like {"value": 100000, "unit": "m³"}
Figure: {"value": 415.0734, "unit": "m³"}
